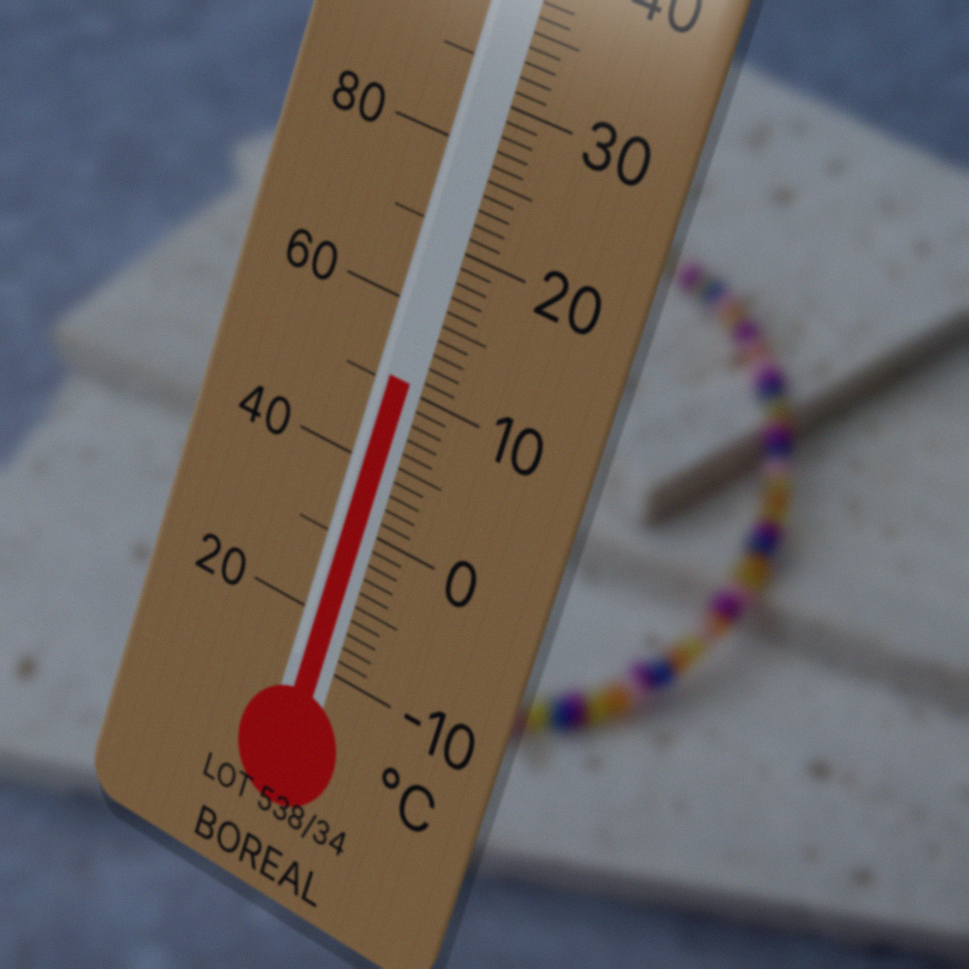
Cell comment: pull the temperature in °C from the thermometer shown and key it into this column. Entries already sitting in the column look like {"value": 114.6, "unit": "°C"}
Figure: {"value": 10.5, "unit": "°C"}
